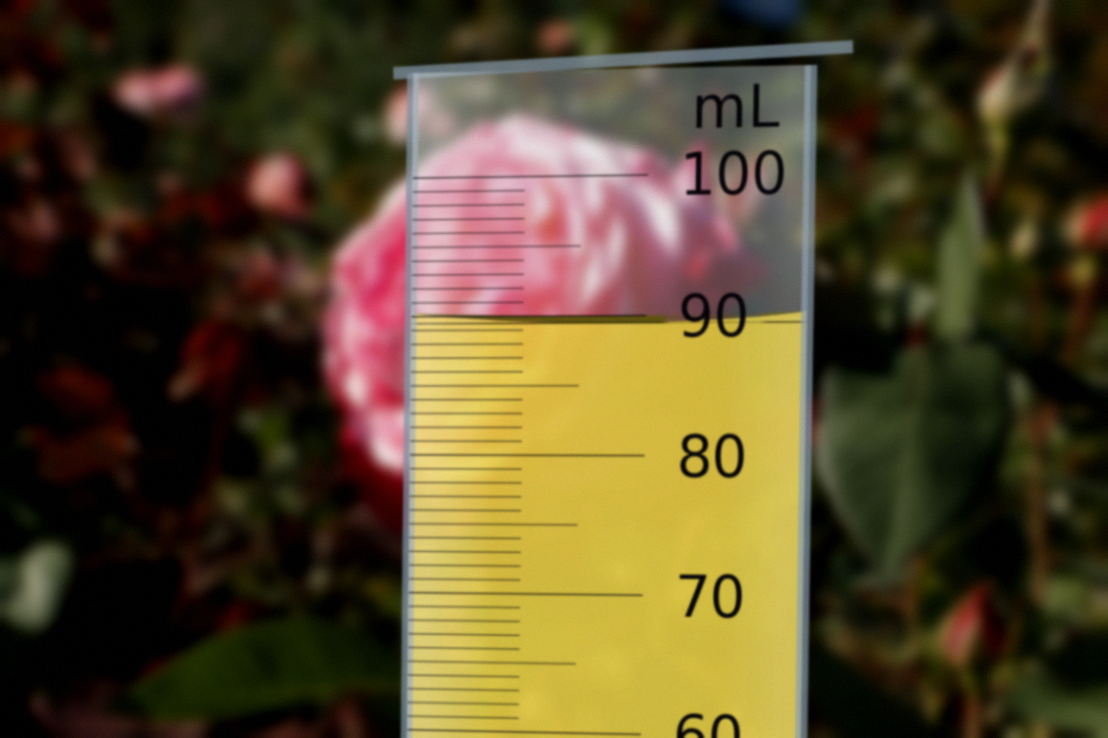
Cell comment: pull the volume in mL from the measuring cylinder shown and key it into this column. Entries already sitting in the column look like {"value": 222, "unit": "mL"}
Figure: {"value": 89.5, "unit": "mL"}
